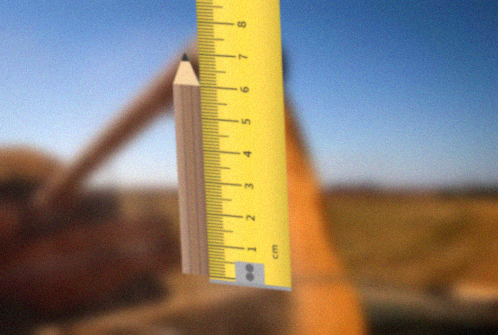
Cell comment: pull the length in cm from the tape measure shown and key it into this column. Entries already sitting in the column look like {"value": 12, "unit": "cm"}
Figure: {"value": 7, "unit": "cm"}
